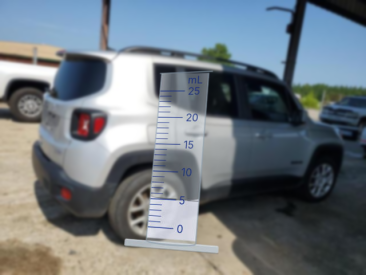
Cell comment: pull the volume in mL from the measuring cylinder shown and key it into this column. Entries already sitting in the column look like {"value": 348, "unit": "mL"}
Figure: {"value": 5, "unit": "mL"}
